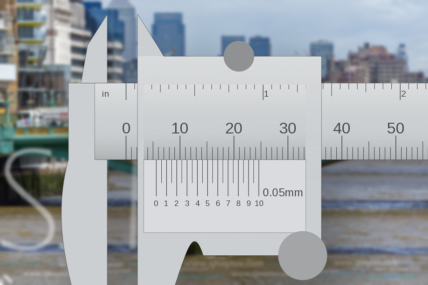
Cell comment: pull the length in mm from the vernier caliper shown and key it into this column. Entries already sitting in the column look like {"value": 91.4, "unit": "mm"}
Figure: {"value": 5.6, "unit": "mm"}
